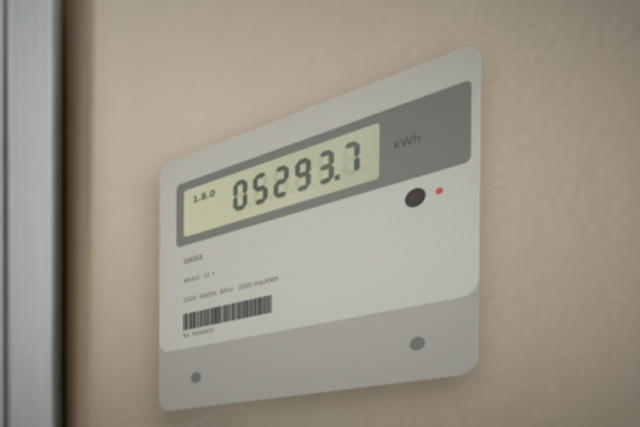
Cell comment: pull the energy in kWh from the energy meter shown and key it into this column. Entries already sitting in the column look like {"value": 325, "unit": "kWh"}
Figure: {"value": 5293.7, "unit": "kWh"}
